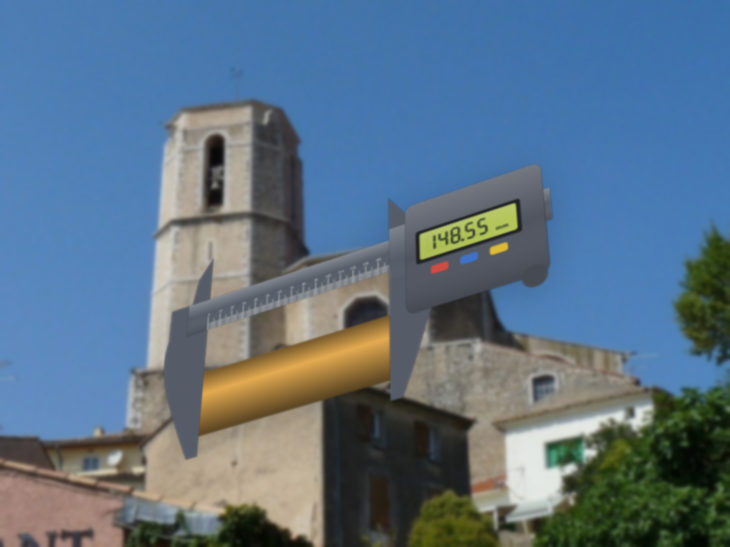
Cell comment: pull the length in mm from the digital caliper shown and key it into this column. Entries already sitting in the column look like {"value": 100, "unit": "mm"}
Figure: {"value": 148.55, "unit": "mm"}
